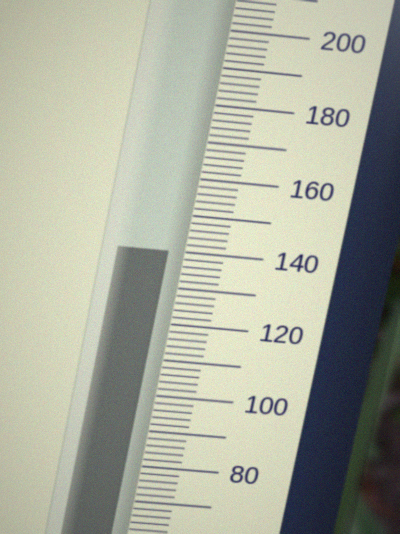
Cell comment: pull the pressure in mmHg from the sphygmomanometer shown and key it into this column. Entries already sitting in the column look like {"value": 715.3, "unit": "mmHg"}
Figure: {"value": 140, "unit": "mmHg"}
